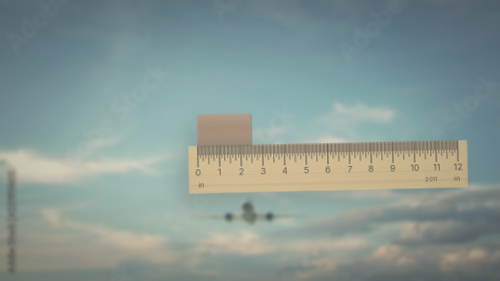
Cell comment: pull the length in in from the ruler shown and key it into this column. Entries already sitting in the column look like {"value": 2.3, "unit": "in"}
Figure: {"value": 2.5, "unit": "in"}
